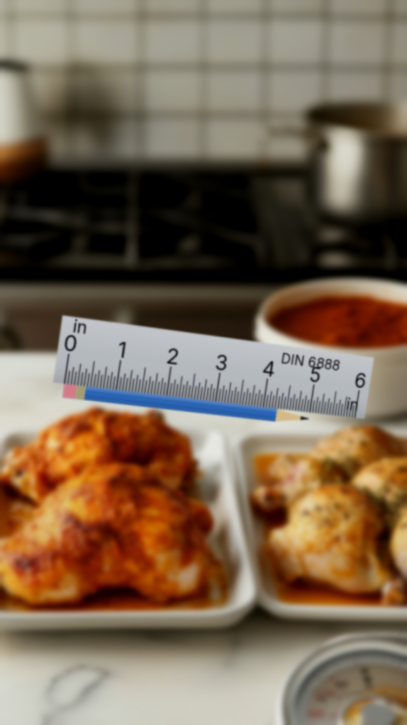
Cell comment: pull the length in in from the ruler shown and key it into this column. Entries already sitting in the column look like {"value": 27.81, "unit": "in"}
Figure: {"value": 5, "unit": "in"}
